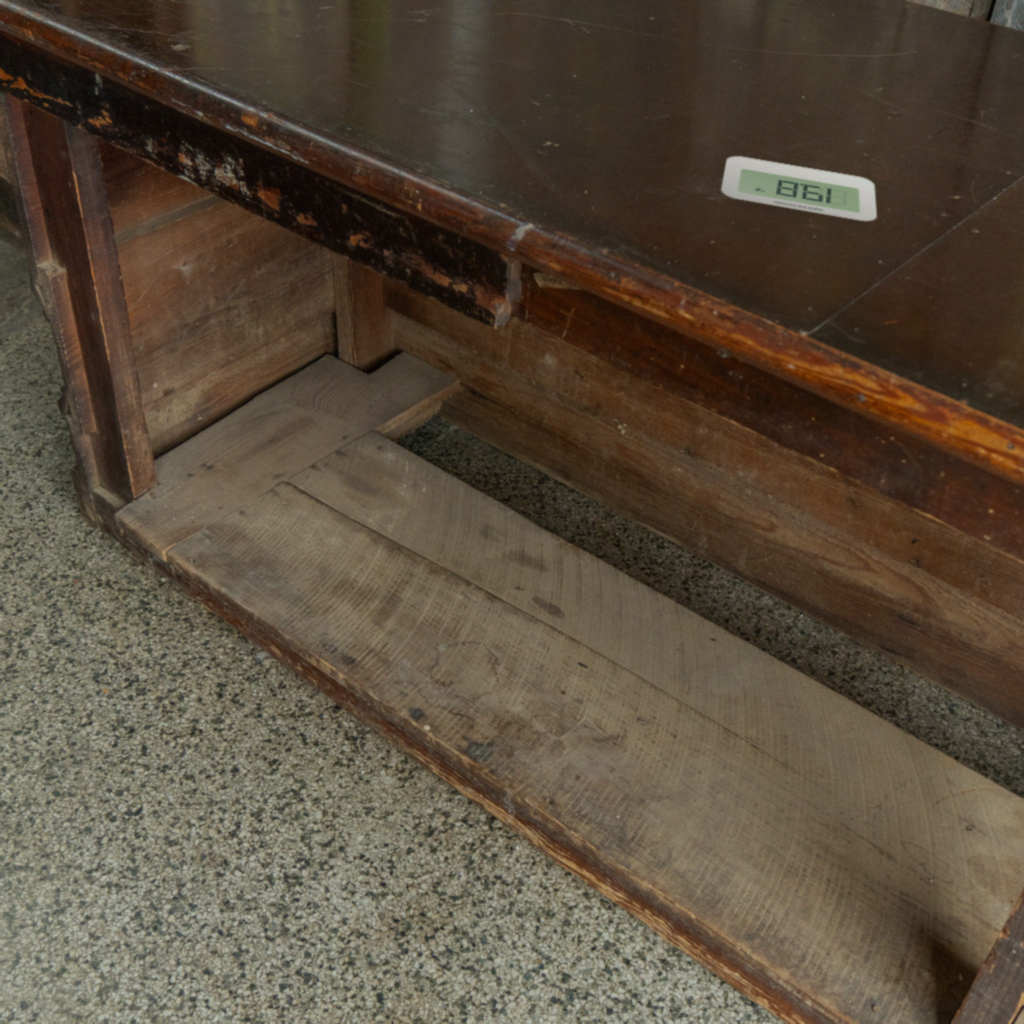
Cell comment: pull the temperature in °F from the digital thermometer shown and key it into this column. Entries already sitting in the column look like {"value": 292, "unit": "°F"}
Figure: {"value": 19.8, "unit": "°F"}
